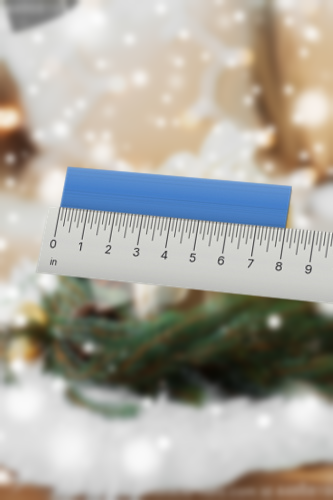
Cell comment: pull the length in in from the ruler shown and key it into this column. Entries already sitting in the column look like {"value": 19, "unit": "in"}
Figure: {"value": 8, "unit": "in"}
